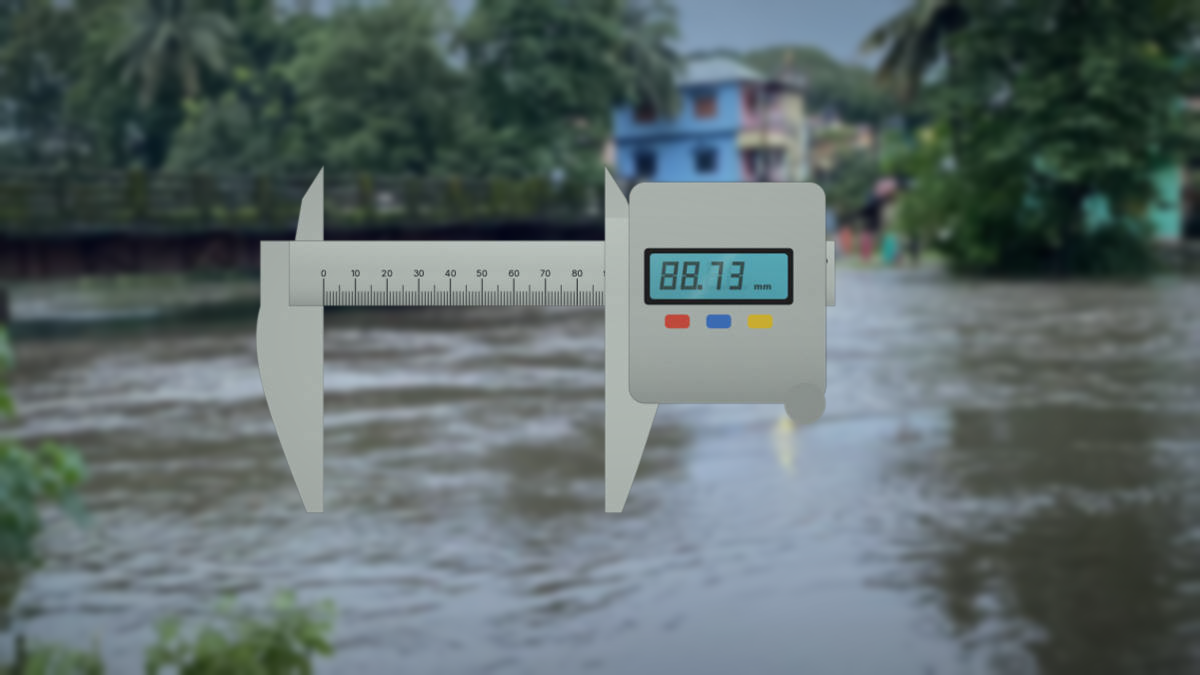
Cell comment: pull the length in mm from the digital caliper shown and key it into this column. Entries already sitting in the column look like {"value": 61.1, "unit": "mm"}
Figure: {"value": 88.73, "unit": "mm"}
